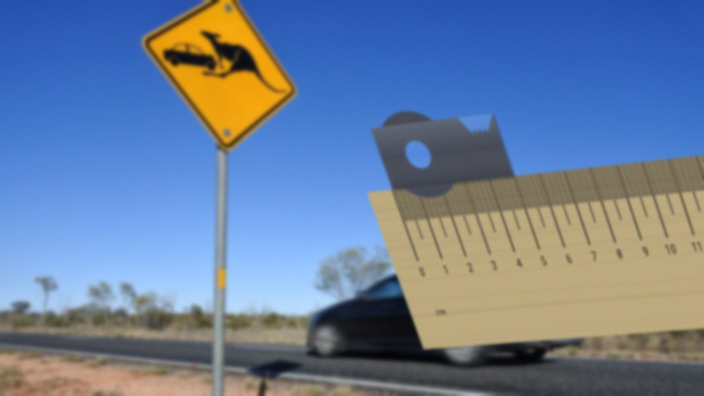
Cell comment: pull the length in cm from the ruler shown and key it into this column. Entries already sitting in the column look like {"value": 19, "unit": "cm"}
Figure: {"value": 5, "unit": "cm"}
